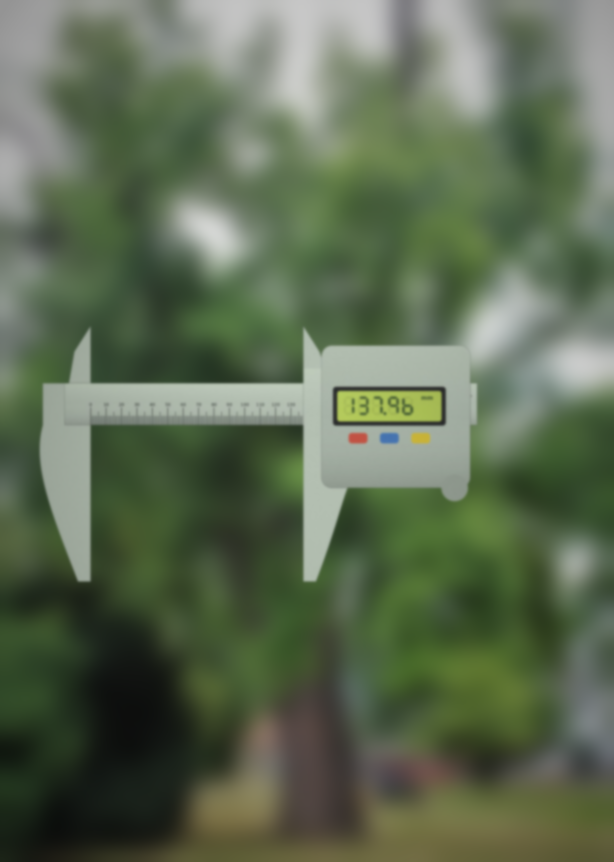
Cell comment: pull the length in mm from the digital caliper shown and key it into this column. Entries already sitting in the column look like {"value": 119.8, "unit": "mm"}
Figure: {"value": 137.96, "unit": "mm"}
